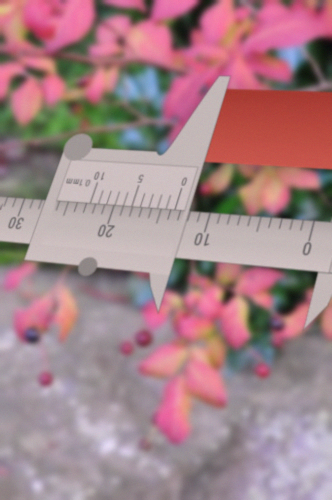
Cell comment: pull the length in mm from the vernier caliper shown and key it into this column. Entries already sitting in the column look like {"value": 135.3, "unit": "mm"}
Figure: {"value": 13.6, "unit": "mm"}
